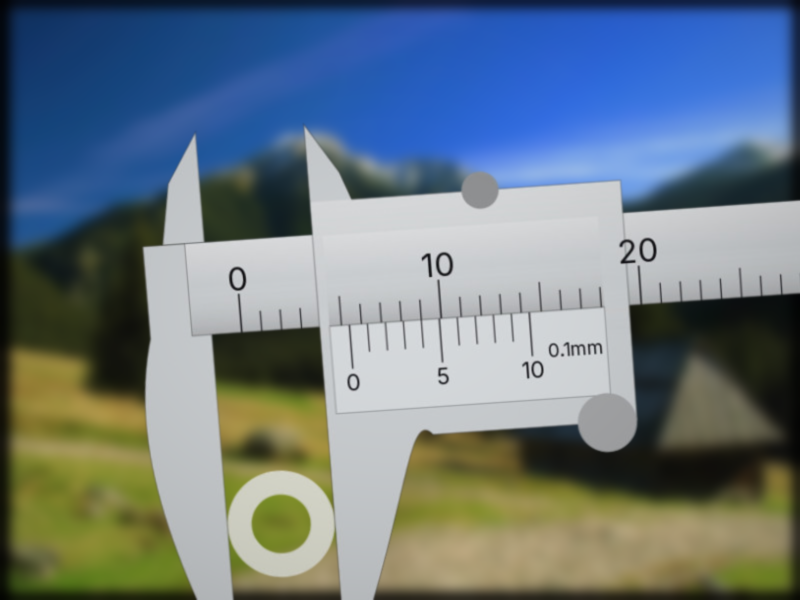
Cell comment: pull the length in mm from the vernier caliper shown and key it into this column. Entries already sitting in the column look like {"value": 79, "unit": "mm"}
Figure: {"value": 5.4, "unit": "mm"}
